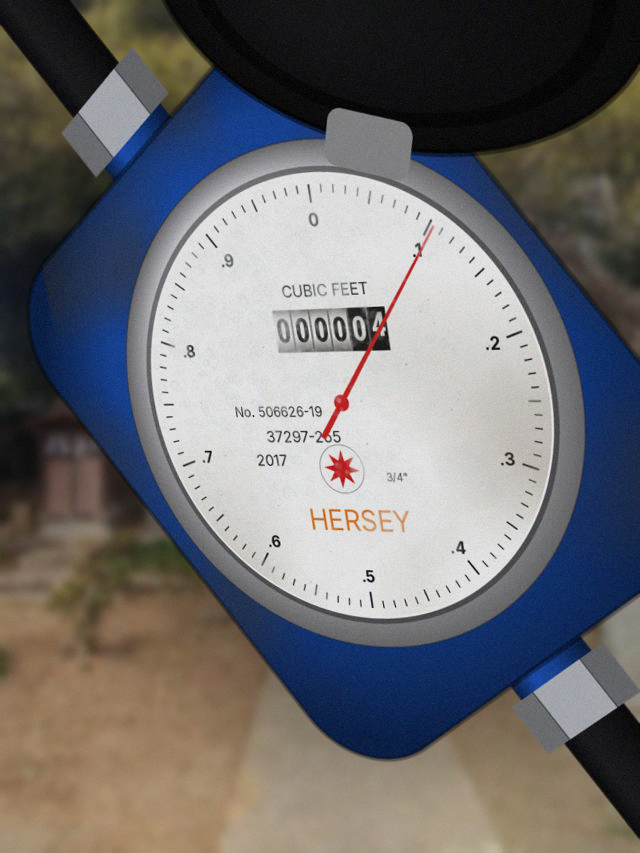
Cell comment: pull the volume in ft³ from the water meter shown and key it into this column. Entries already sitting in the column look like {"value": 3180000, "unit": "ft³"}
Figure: {"value": 4.10, "unit": "ft³"}
